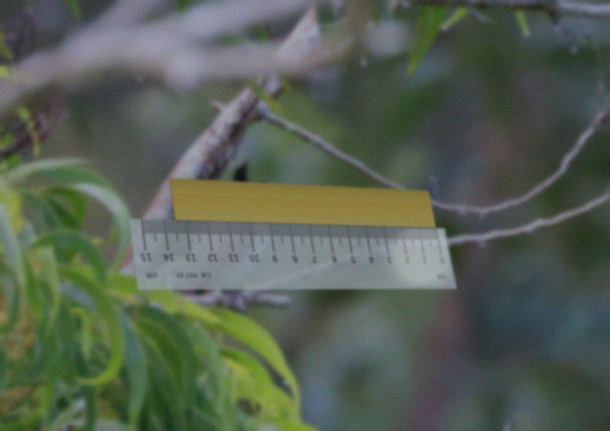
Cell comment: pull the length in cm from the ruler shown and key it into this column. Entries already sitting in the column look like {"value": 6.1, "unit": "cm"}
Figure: {"value": 13.5, "unit": "cm"}
